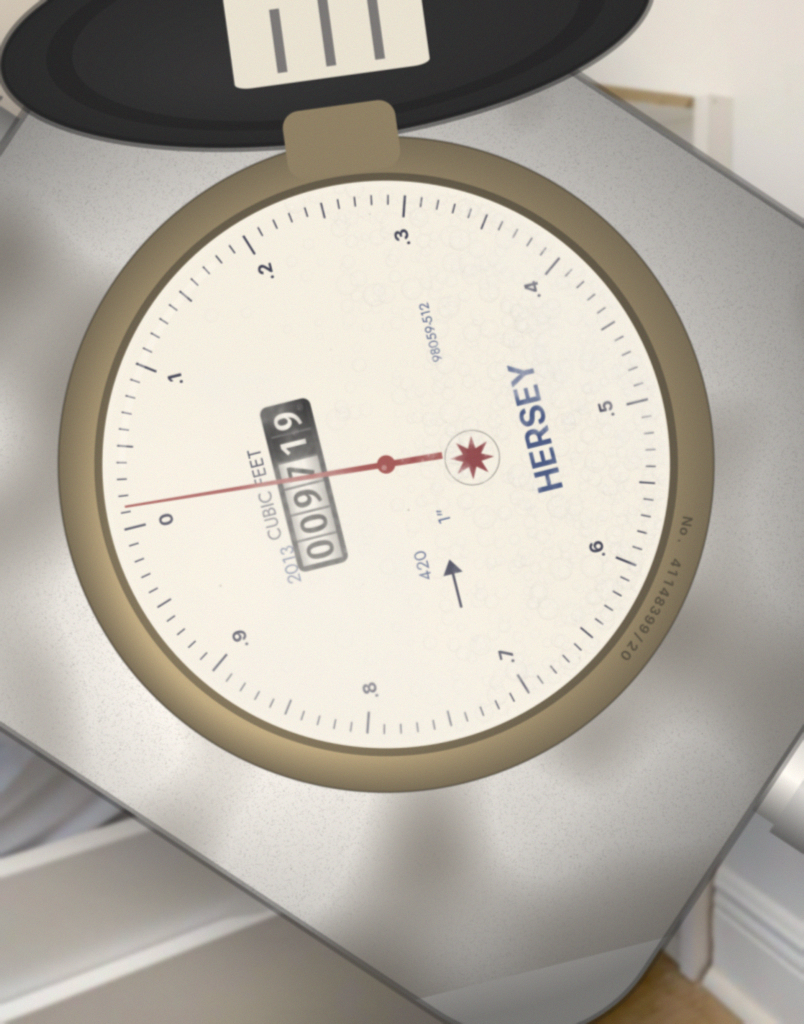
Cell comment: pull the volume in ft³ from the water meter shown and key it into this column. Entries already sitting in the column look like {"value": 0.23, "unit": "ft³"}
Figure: {"value": 9719.01, "unit": "ft³"}
